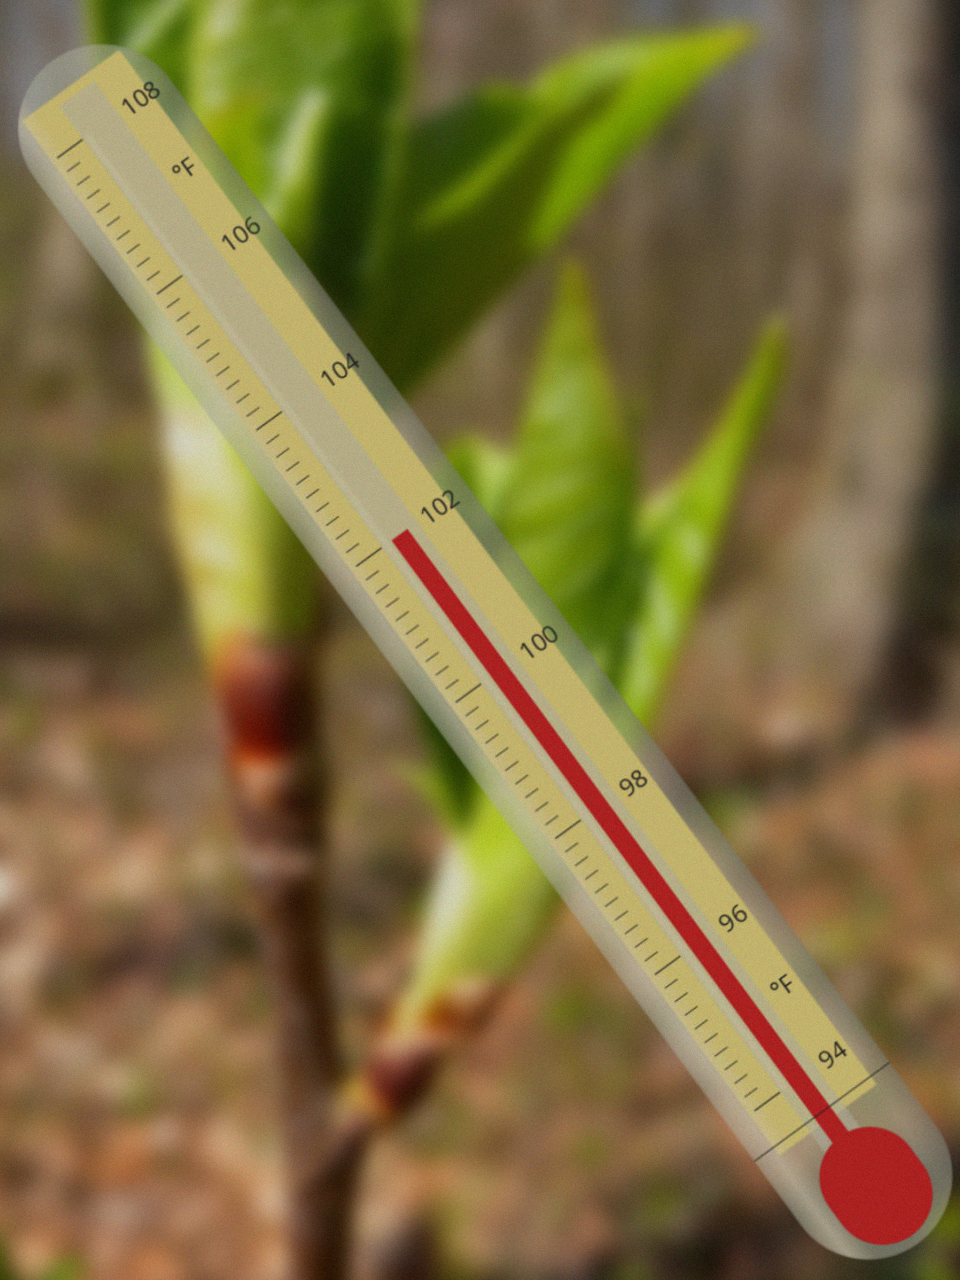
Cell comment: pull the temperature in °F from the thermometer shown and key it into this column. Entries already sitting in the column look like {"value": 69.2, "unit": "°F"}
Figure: {"value": 102, "unit": "°F"}
